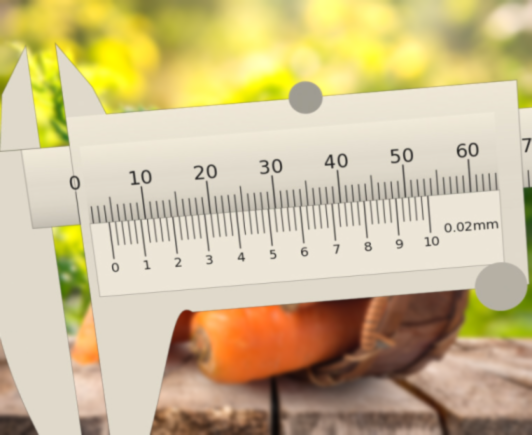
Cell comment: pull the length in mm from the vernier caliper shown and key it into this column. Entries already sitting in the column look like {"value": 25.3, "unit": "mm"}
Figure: {"value": 4.4, "unit": "mm"}
